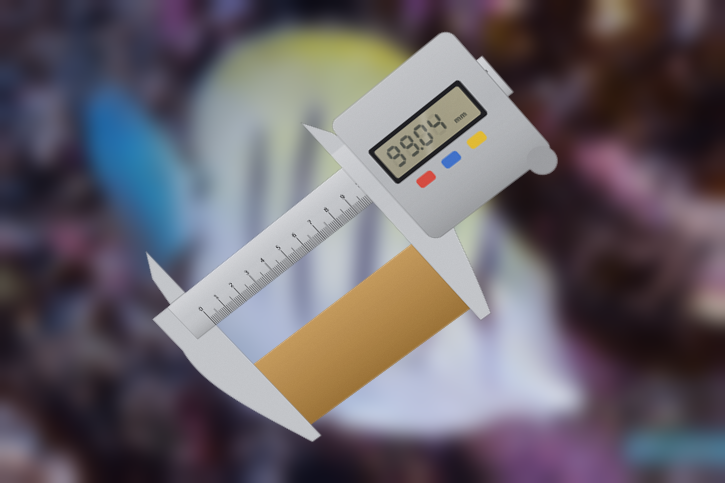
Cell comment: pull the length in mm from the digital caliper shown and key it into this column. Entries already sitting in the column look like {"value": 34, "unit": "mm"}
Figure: {"value": 99.04, "unit": "mm"}
